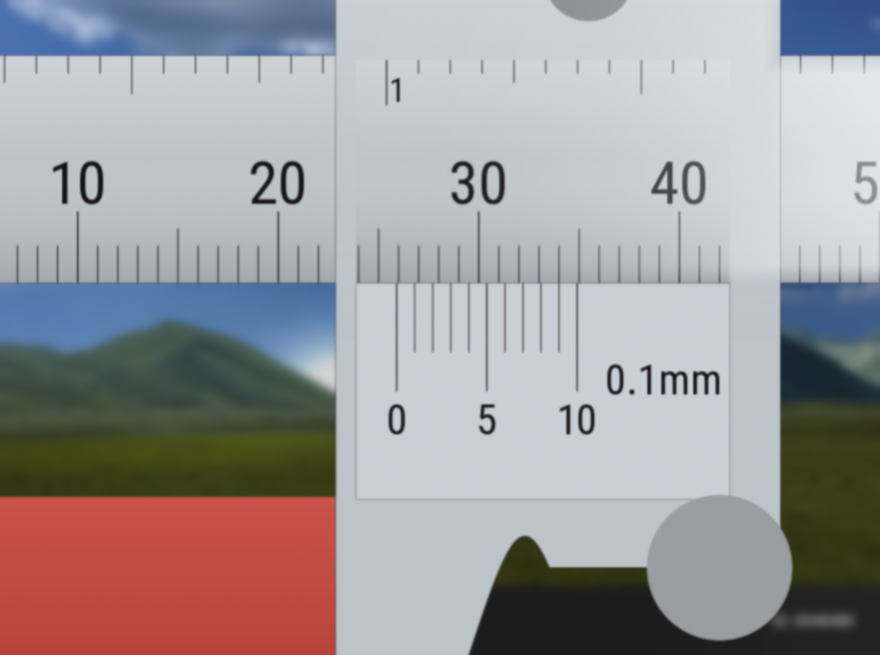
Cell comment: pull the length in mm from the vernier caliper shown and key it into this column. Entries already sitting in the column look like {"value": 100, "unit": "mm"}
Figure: {"value": 25.9, "unit": "mm"}
